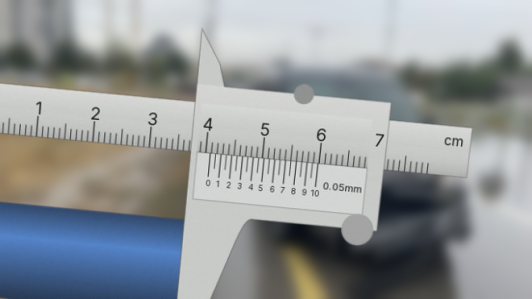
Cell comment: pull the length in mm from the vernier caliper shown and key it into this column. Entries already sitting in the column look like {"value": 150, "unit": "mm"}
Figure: {"value": 40.8, "unit": "mm"}
